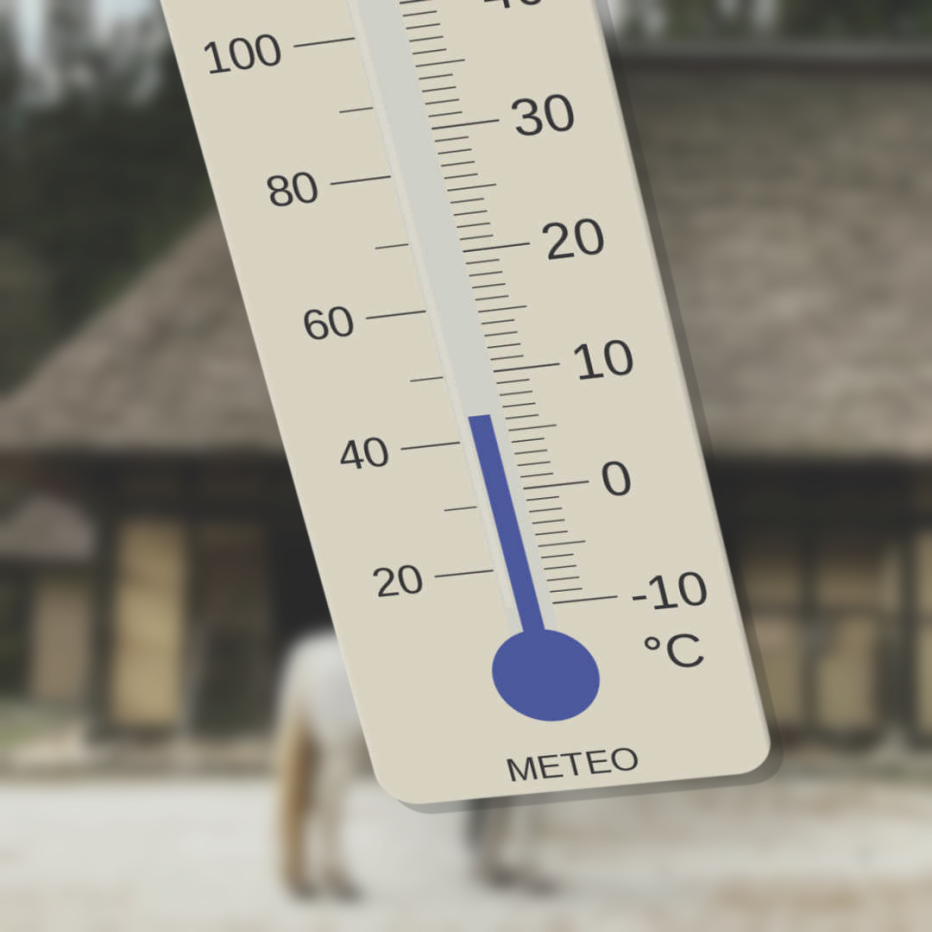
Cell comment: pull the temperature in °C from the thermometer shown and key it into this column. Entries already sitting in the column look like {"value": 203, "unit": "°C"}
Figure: {"value": 6.5, "unit": "°C"}
